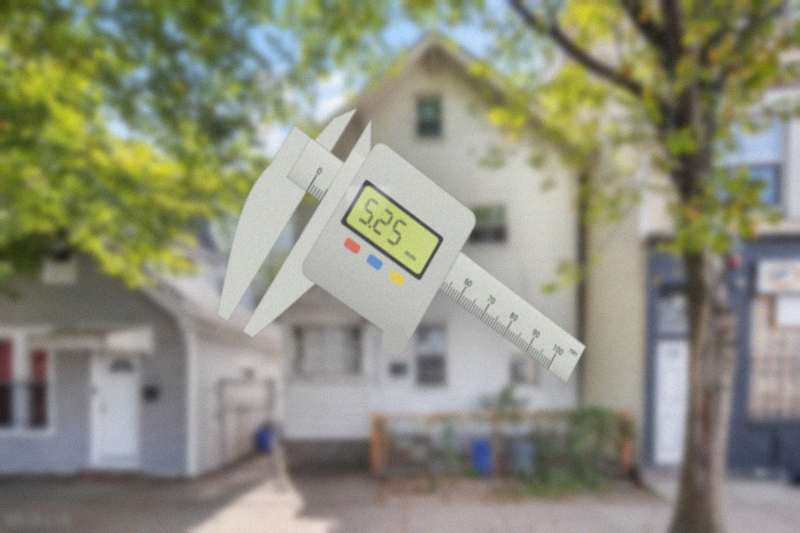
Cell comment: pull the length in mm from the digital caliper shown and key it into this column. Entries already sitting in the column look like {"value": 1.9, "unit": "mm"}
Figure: {"value": 5.25, "unit": "mm"}
